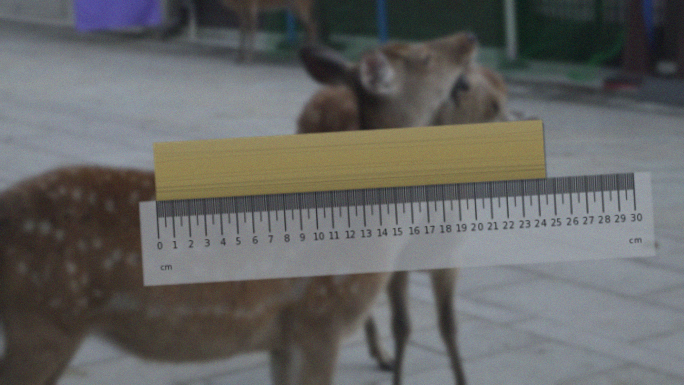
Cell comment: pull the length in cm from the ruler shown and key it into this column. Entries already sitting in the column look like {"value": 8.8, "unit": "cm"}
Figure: {"value": 24.5, "unit": "cm"}
